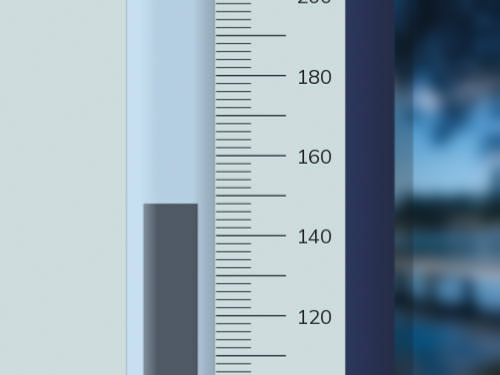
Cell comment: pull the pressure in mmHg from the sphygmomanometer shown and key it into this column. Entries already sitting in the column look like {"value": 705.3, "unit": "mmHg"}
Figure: {"value": 148, "unit": "mmHg"}
